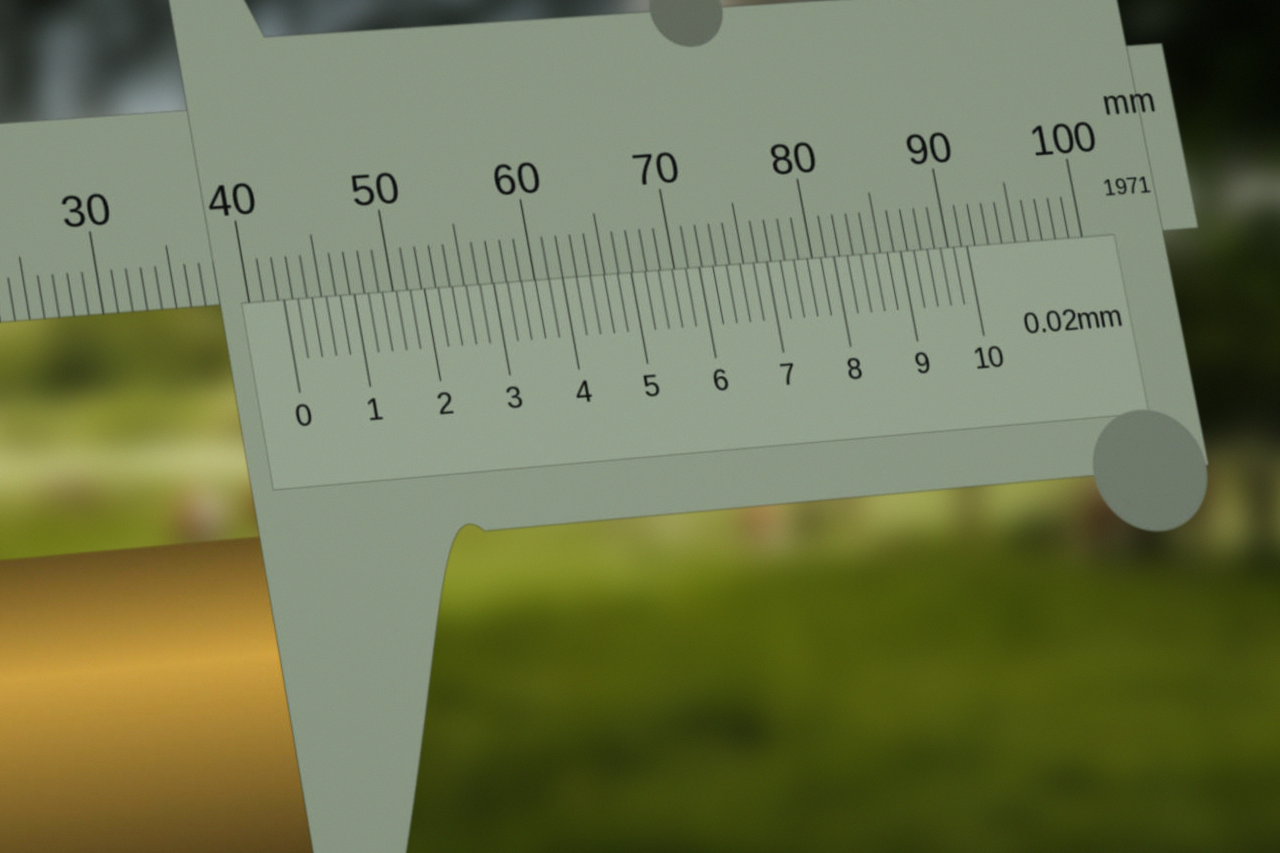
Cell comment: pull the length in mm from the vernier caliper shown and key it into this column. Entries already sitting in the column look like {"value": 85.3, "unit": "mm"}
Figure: {"value": 42.4, "unit": "mm"}
